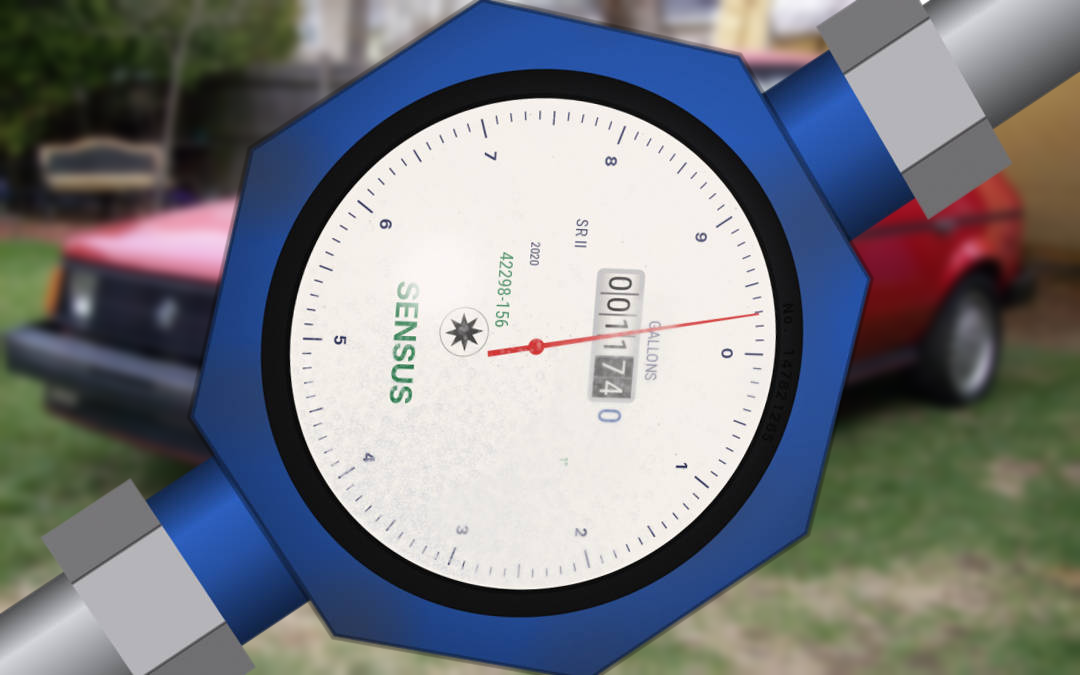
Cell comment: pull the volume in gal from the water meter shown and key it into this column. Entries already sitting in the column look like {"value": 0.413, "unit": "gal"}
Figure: {"value": 11739.7, "unit": "gal"}
